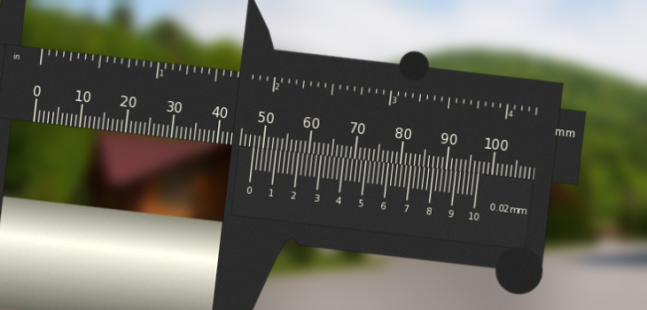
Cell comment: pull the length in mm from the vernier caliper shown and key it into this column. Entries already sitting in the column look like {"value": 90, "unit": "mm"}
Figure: {"value": 48.0, "unit": "mm"}
